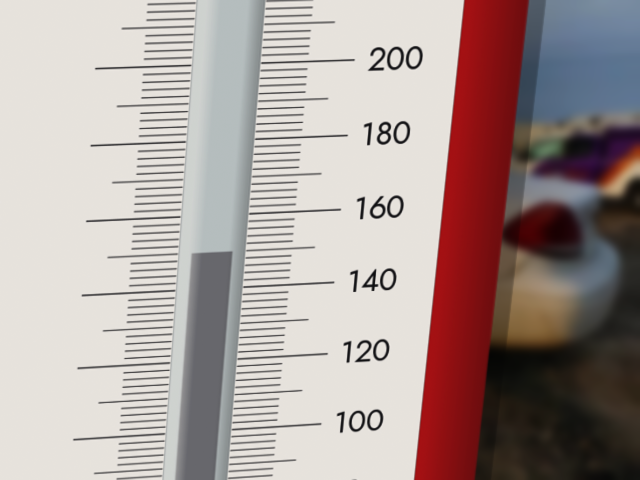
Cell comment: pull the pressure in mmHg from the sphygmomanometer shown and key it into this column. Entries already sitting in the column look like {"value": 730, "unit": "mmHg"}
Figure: {"value": 150, "unit": "mmHg"}
